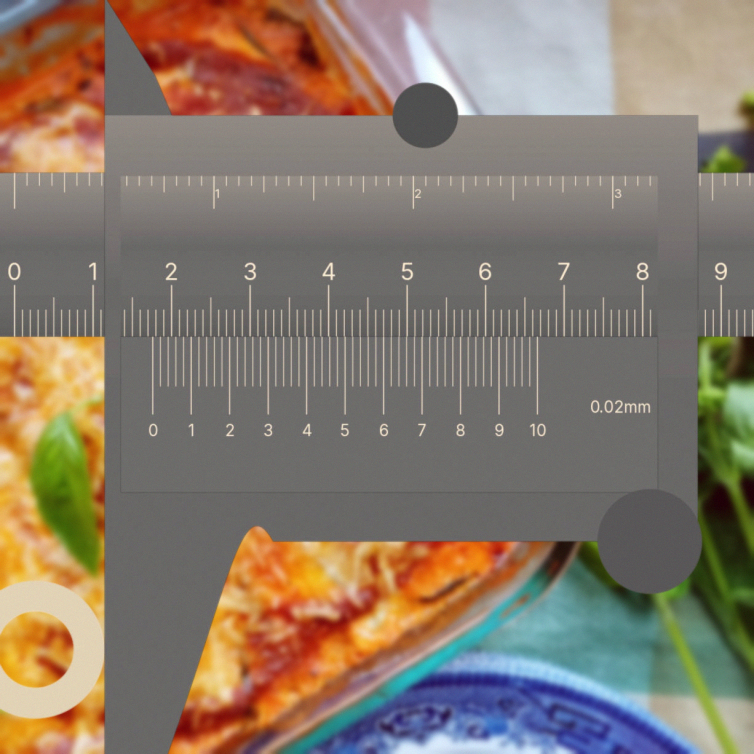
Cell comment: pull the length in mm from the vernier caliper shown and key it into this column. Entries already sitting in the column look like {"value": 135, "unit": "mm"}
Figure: {"value": 17.6, "unit": "mm"}
